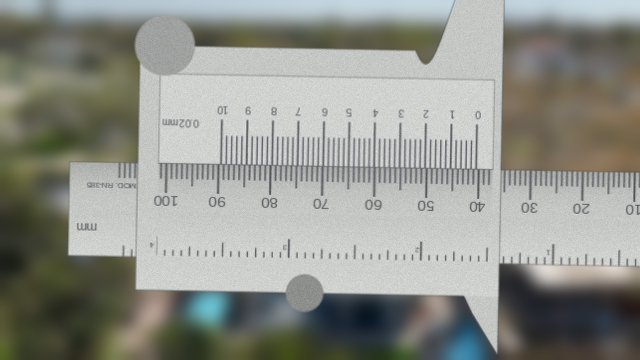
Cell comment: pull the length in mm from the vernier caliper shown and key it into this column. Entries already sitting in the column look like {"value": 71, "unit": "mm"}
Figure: {"value": 40.5, "unit": "mm"}
